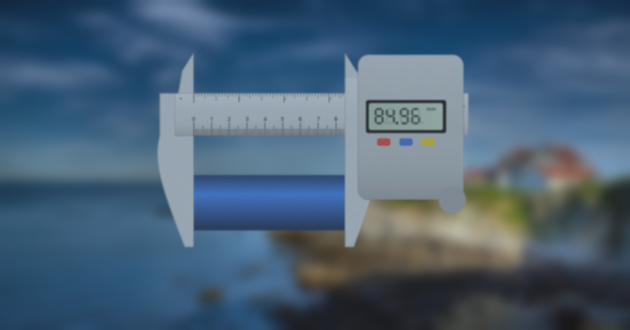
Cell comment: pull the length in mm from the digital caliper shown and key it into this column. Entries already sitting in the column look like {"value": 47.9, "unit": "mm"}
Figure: {"value": 84.96, "unit": "mm"}
